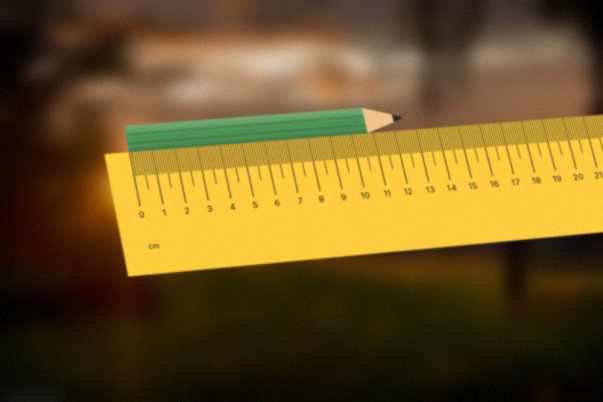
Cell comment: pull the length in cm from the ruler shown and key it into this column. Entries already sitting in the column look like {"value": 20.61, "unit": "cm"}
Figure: {"value": 12.5, "unit": "cm"}
